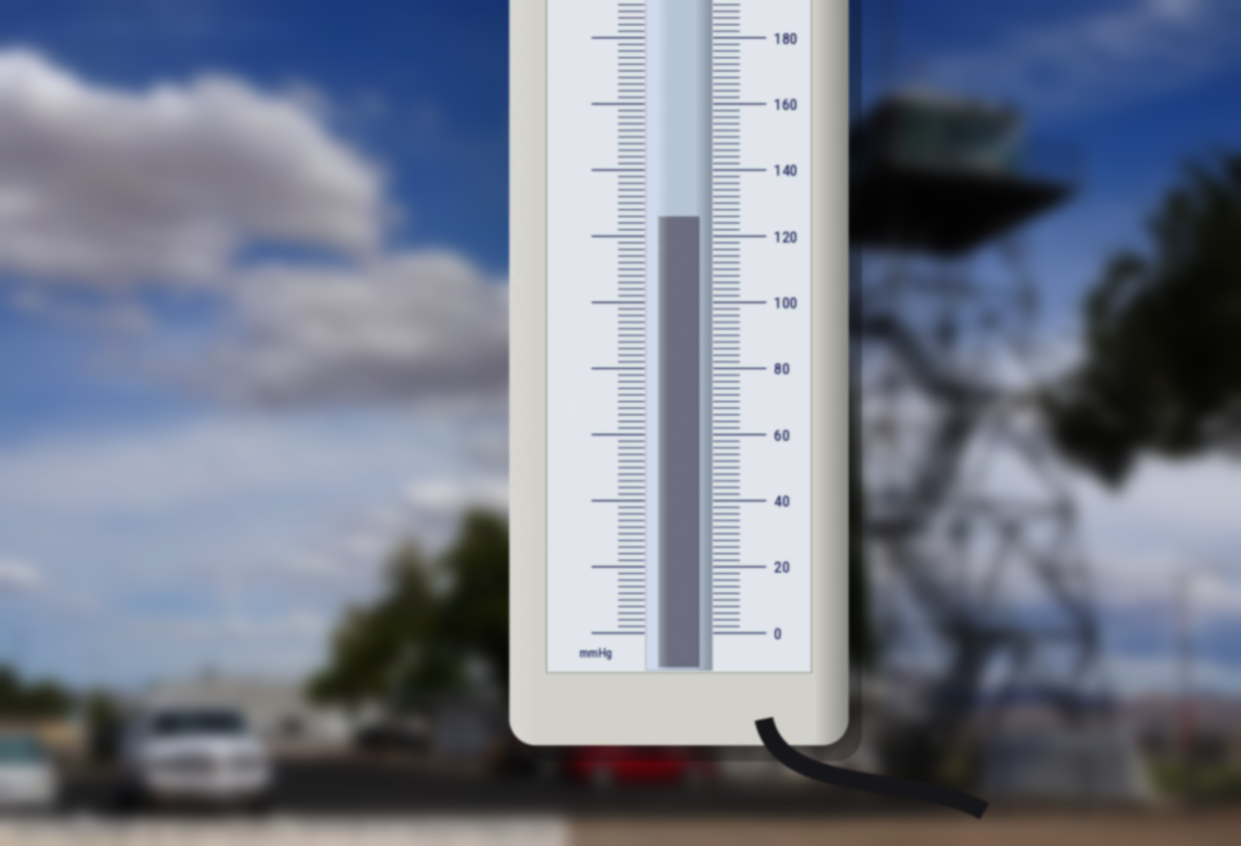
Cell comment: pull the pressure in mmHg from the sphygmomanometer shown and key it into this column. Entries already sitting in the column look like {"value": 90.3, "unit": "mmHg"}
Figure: {"value": 126, "unit": "mmHg"}
